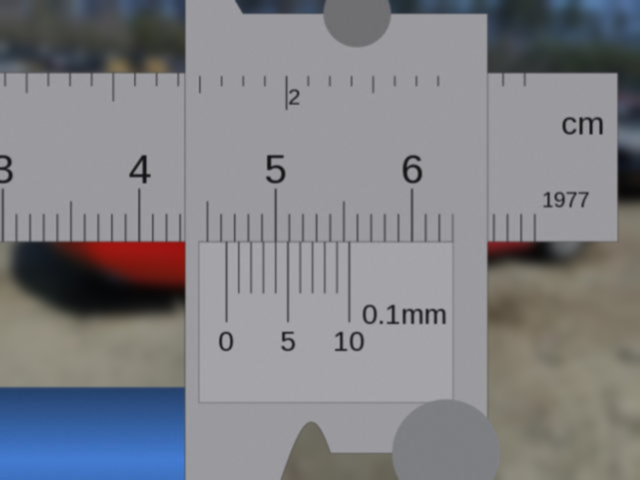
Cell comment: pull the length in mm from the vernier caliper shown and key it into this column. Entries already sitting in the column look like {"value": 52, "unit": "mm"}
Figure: {"value": 46.4, "unit": "mm"}
